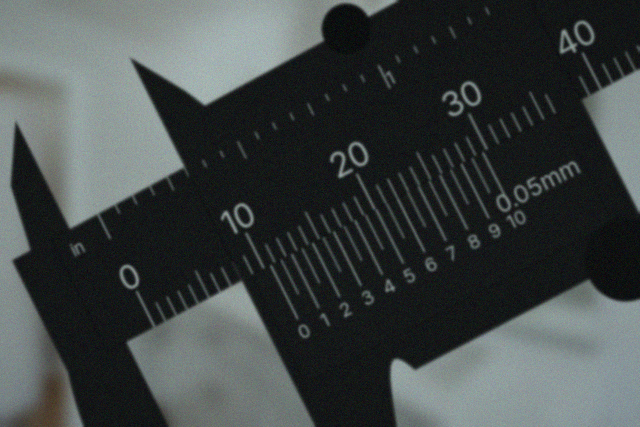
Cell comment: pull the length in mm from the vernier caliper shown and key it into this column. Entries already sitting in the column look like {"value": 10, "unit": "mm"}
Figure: {"value": 10.6, "unit": "mm"}
